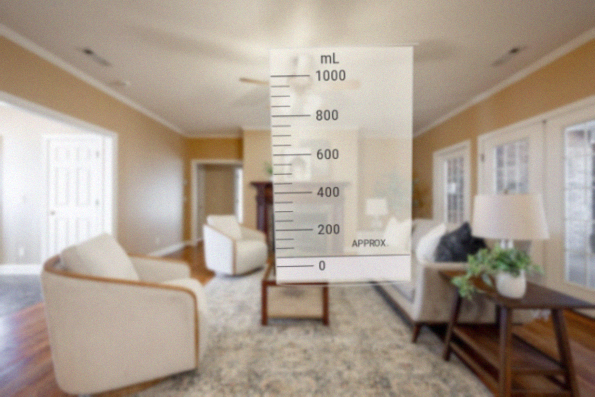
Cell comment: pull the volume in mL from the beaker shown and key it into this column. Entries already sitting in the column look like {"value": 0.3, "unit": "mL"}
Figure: {"value": 50, "unit": "mL"}
